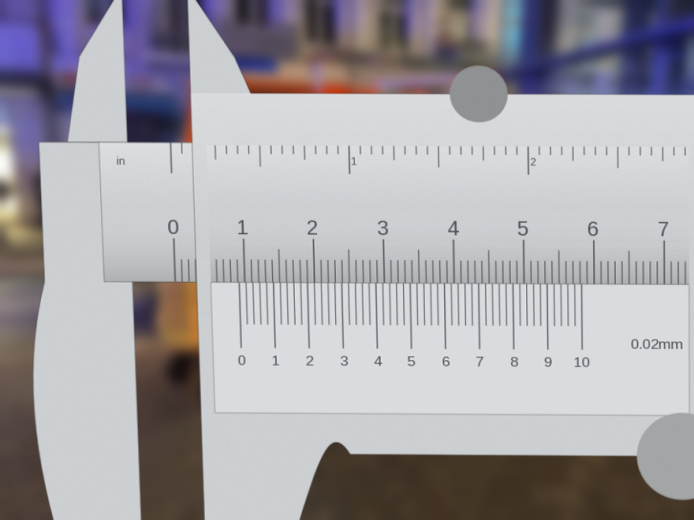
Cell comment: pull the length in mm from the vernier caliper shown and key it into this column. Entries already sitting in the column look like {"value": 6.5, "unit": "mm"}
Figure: {"value": 9.2, "unit": "mm"}
